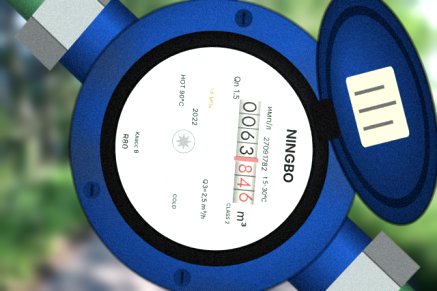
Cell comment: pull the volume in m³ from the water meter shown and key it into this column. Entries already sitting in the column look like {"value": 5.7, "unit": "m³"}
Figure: {"value": 63.846, "unit": "m³"}
